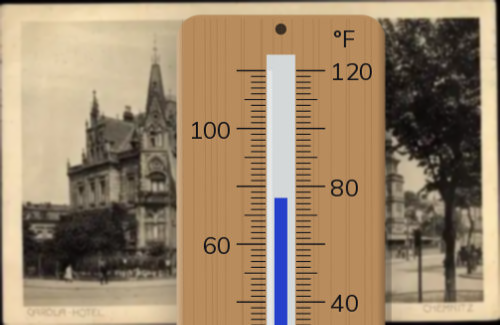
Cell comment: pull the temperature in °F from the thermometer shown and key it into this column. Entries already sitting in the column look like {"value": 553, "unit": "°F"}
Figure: {"value": 76, "unit": "°F"}
